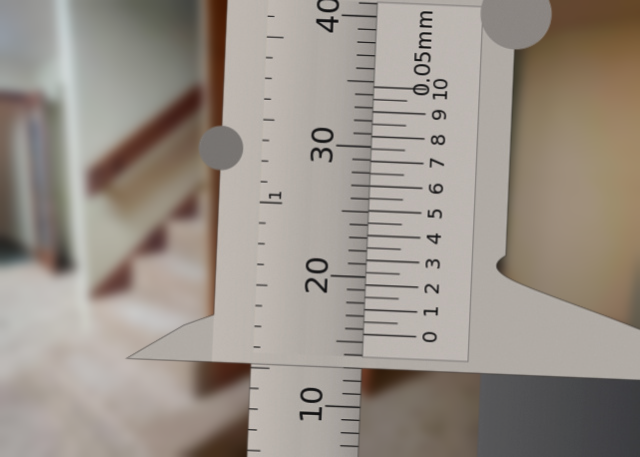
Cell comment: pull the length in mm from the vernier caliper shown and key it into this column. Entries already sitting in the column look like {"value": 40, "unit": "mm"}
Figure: {"value": 15.6, "unit": "mm"}
